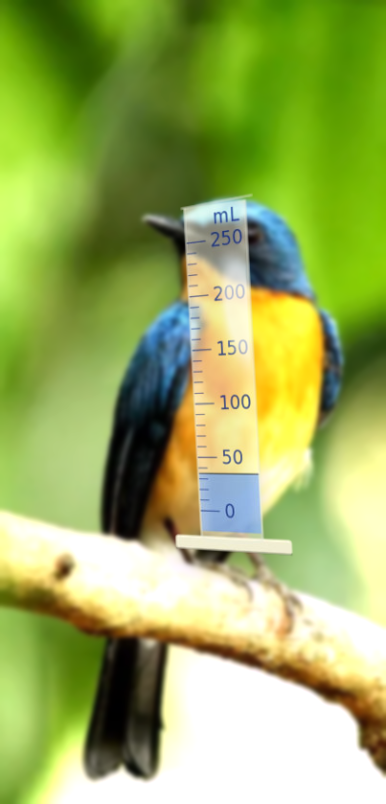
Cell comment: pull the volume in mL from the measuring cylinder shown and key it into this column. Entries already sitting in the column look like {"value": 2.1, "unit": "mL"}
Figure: {"value": 35, "unit": "mL"}
